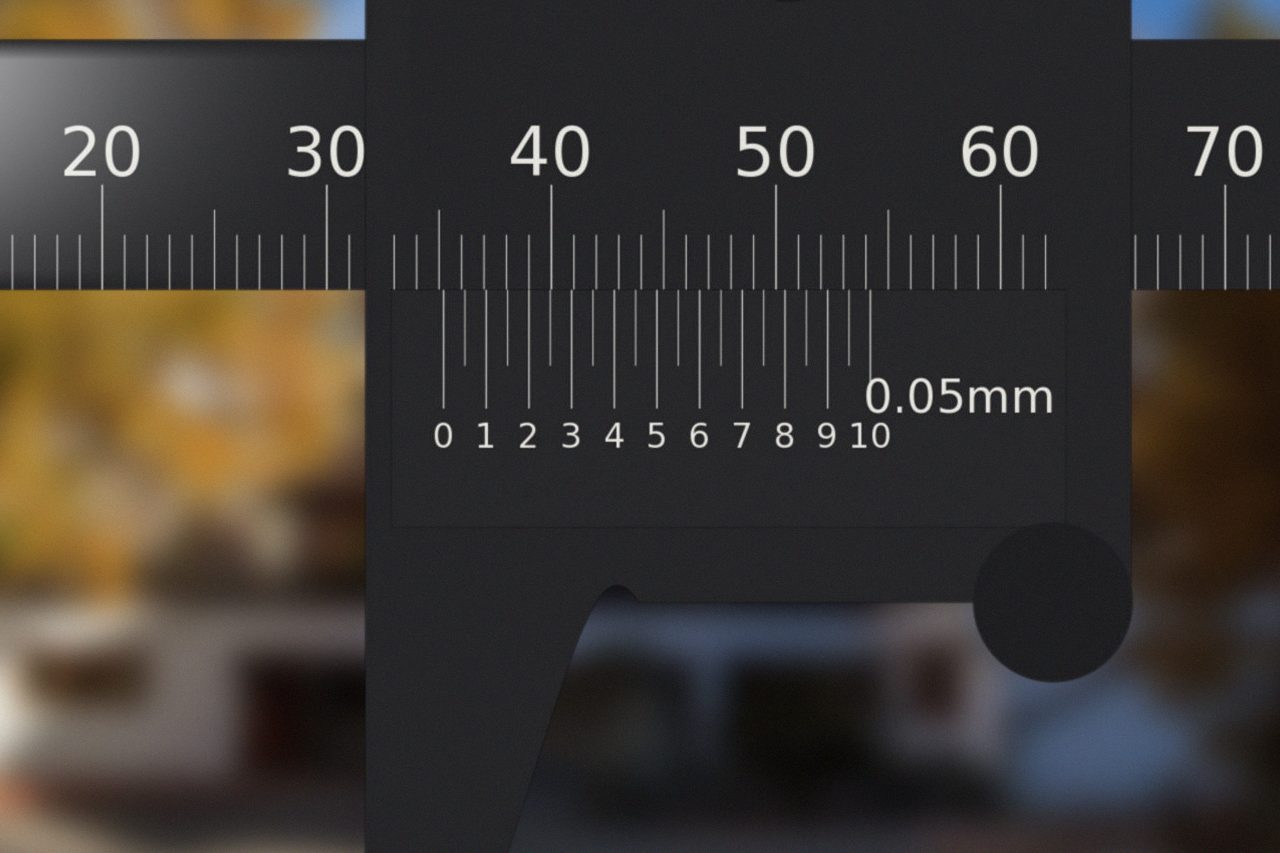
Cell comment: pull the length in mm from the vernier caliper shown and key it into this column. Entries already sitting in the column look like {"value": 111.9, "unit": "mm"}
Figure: {"value": 35.2, "unit": "mm"}
